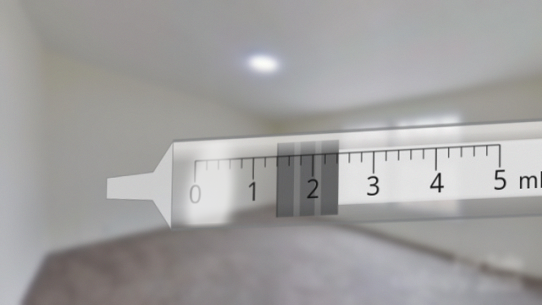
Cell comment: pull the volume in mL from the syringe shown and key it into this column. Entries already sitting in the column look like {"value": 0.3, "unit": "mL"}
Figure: {"value": 1.4, "unit": "mL"}
